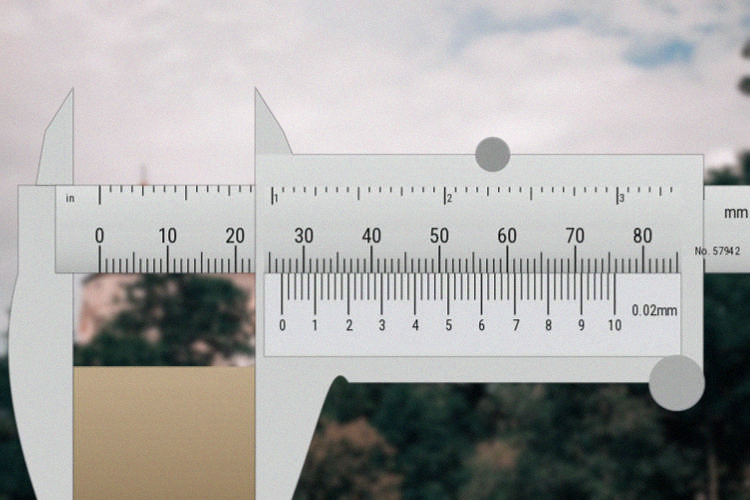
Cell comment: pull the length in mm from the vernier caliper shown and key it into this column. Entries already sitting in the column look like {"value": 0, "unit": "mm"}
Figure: {"value": 26.8, "unit": "mm"}
